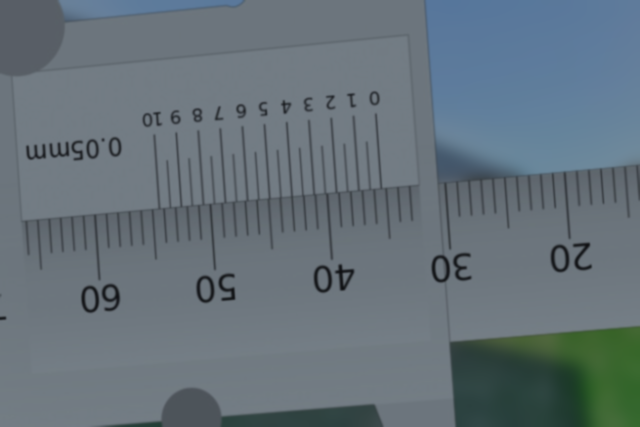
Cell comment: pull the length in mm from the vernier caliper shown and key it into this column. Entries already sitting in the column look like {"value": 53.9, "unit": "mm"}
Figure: {"value": 35.4, "unit": "mm"}
